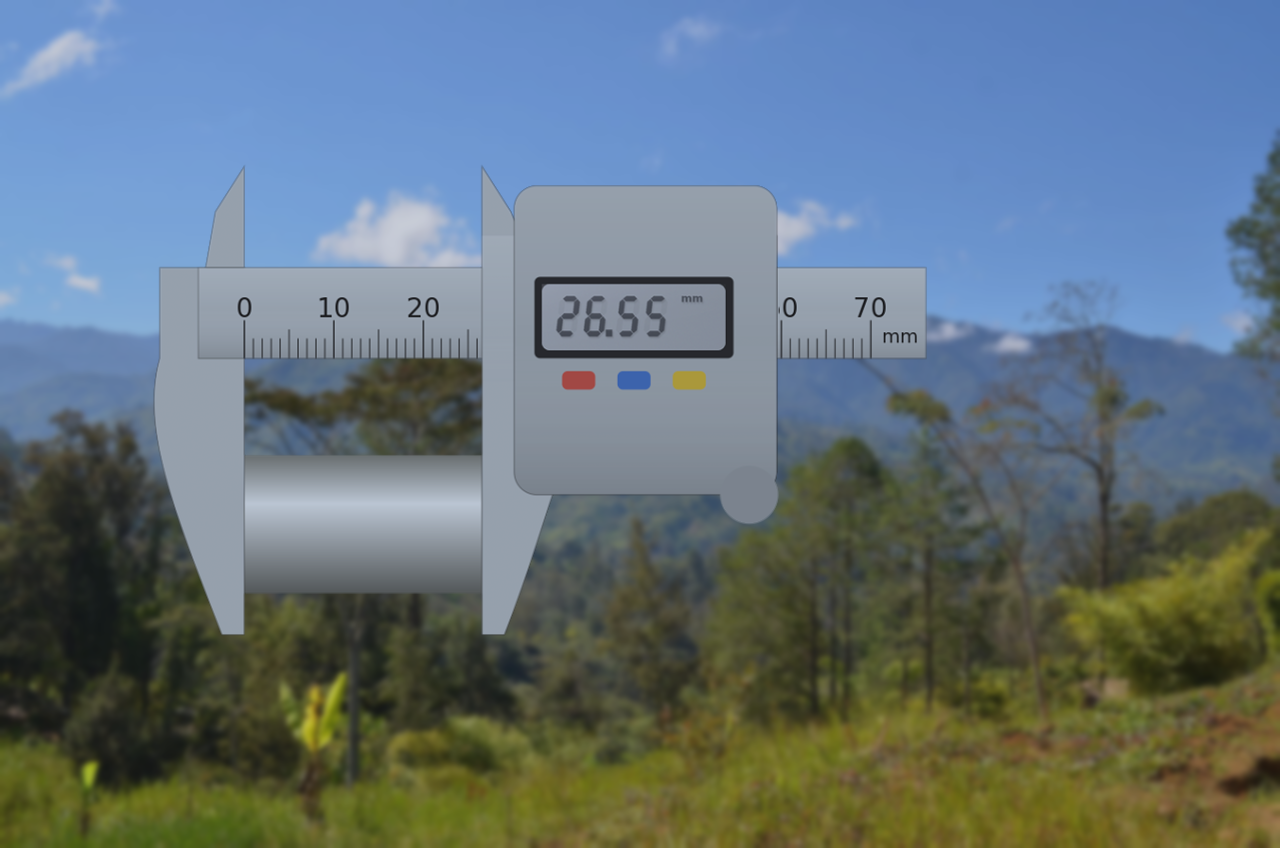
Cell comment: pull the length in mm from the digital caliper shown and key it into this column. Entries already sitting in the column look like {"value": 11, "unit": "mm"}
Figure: {"value": 26.55, "unit": "mm"}
